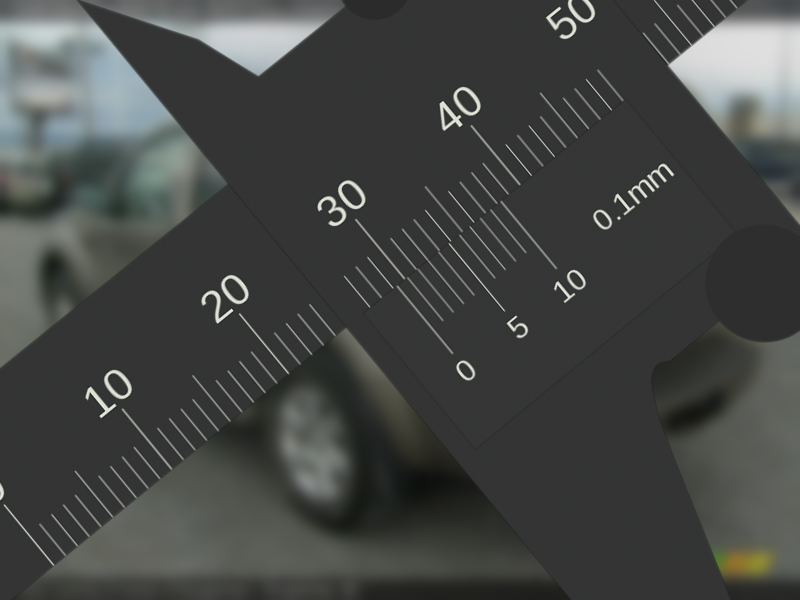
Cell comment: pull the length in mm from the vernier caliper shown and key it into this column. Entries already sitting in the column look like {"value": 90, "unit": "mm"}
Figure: {"value": 29.3, "unit": "mm"}
